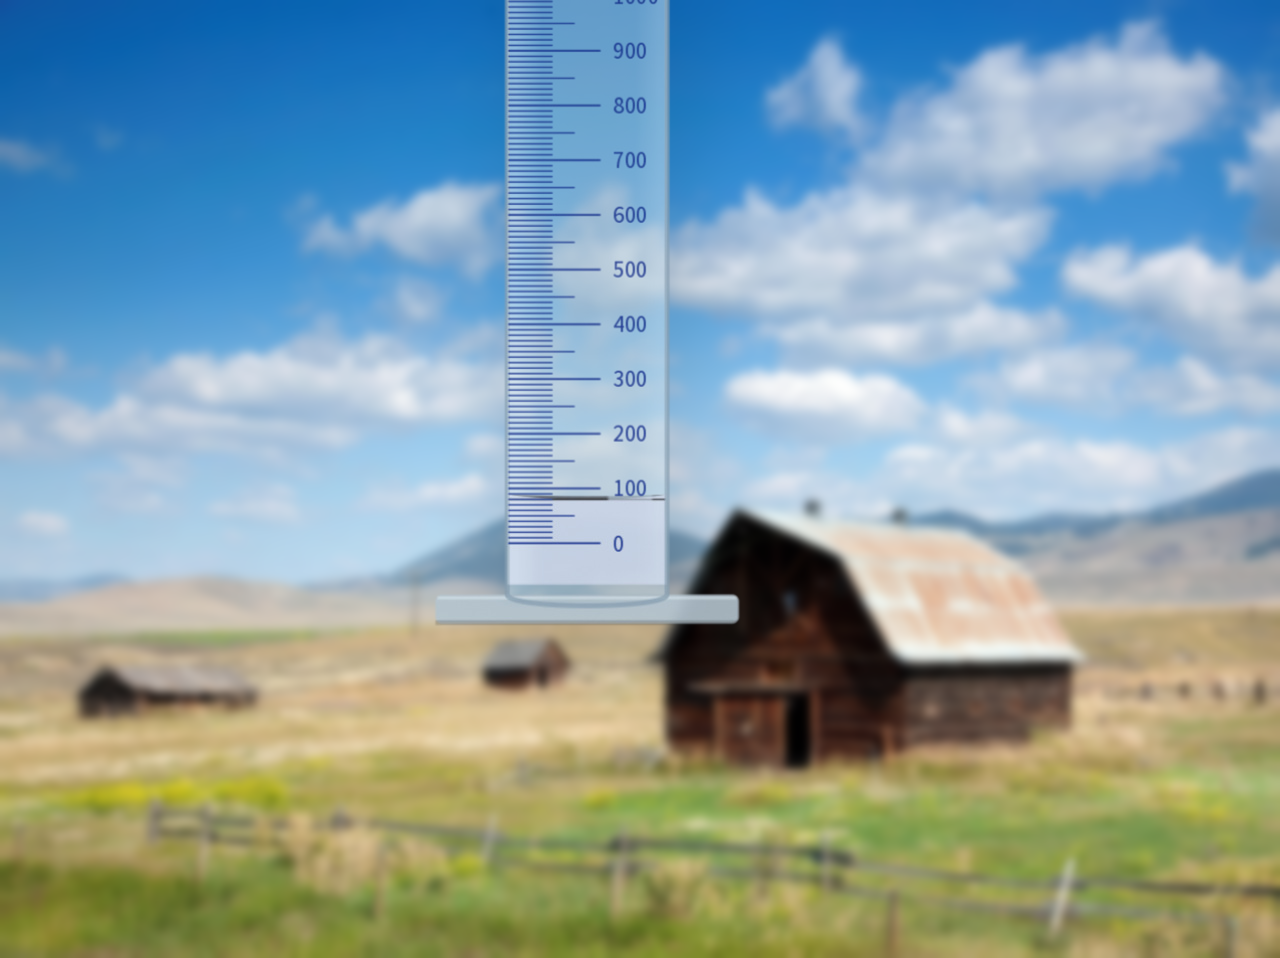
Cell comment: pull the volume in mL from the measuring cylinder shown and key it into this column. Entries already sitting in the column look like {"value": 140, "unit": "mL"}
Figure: {"value": 80, "unit": "mL"}
